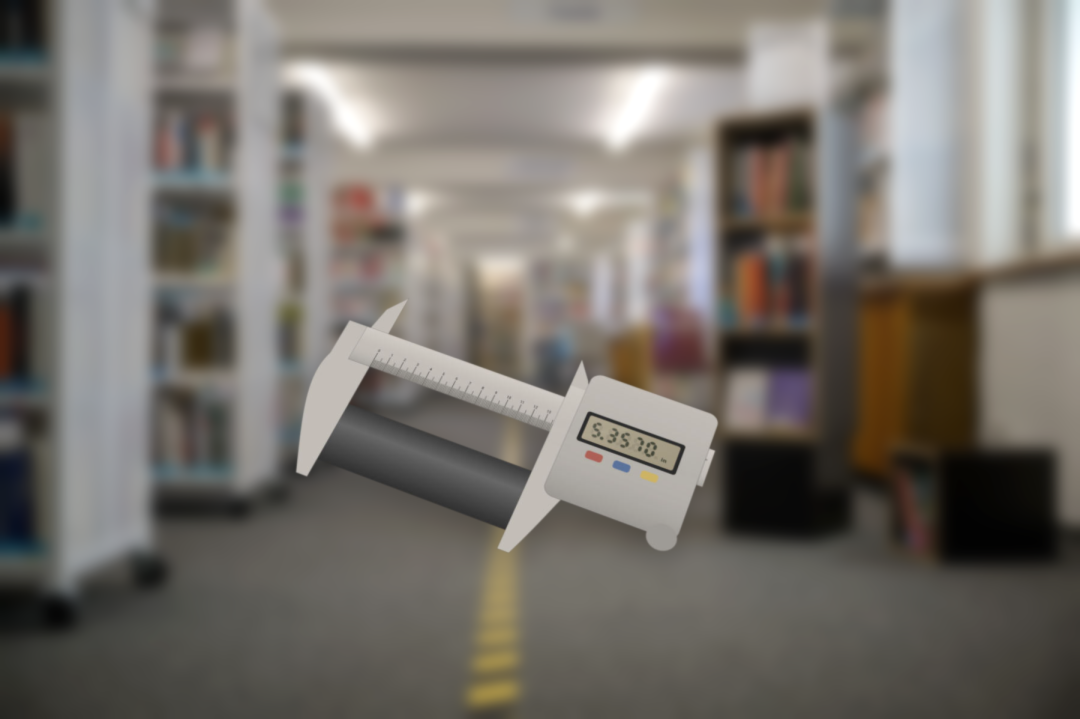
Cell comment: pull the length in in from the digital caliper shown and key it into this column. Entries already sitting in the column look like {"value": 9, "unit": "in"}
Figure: {"value": 5.3570, "unit": "in"}
